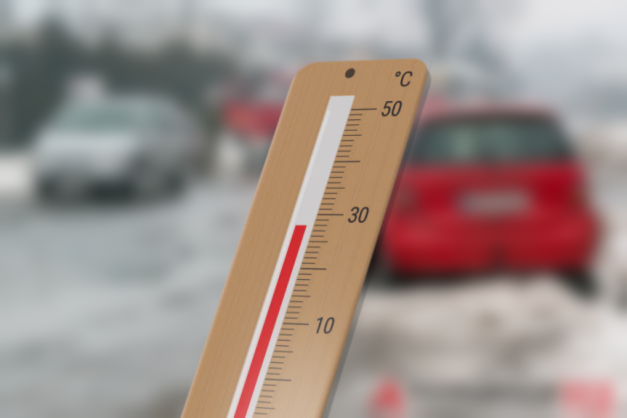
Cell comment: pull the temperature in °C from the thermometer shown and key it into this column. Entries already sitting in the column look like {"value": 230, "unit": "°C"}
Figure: {"value": 28, "unit": "°C"}
